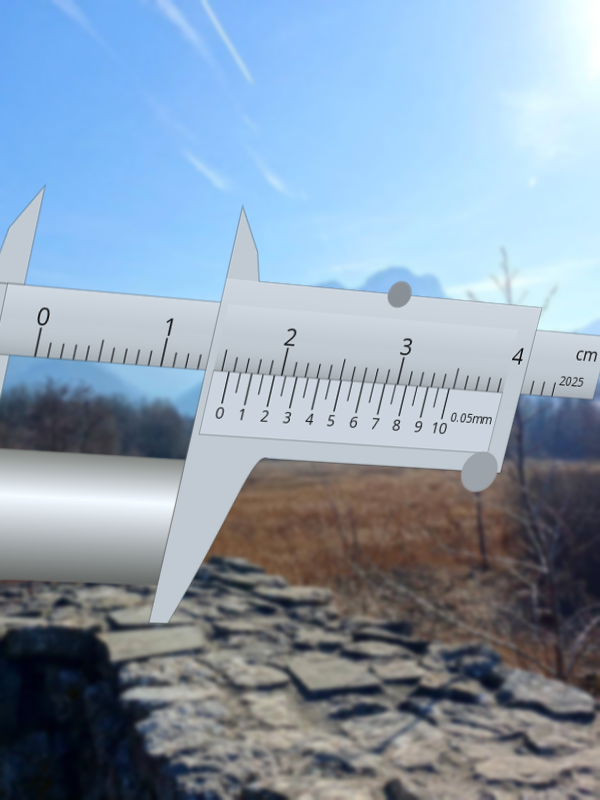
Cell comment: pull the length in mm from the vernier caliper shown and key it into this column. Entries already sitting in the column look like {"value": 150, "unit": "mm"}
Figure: {"value": 15.6, "unit": "mm"}
